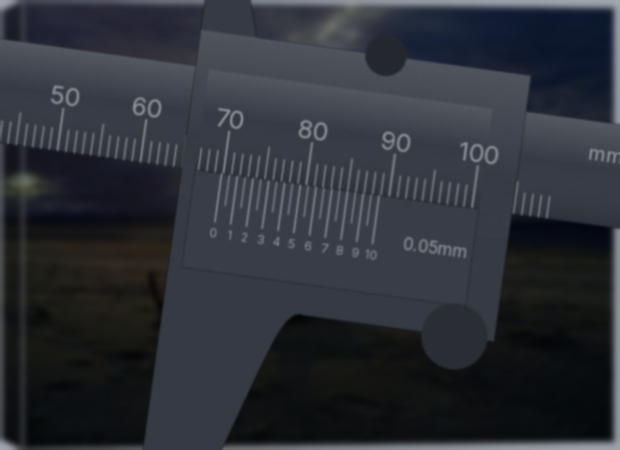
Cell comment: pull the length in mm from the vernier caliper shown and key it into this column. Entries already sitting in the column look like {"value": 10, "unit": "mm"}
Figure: {"value": 69.8, "unit": "mm"}
